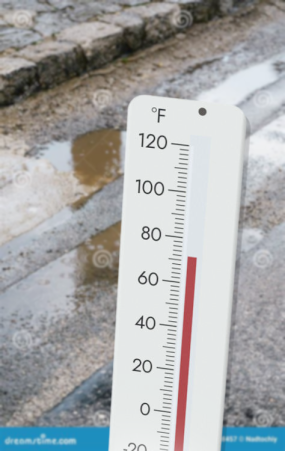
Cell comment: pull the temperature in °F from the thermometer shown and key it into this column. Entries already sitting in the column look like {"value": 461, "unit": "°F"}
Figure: {"value": 72, "unit": "°F"}
